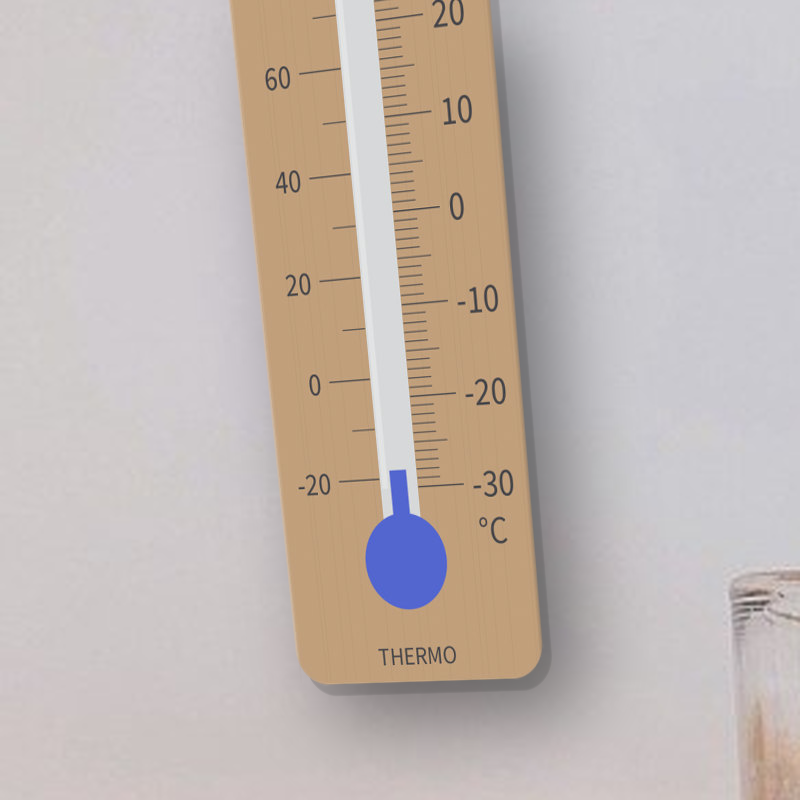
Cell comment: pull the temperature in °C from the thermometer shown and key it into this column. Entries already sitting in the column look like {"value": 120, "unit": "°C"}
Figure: {"value": -28, "unit": "°C"}
